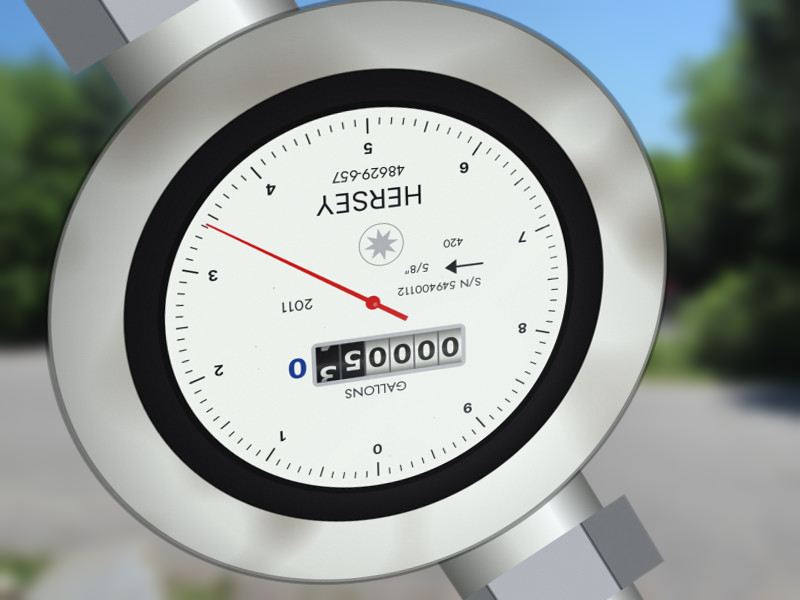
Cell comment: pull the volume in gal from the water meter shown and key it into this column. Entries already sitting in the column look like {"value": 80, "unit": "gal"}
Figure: {"value": 533.4, "unit": "gal"}
